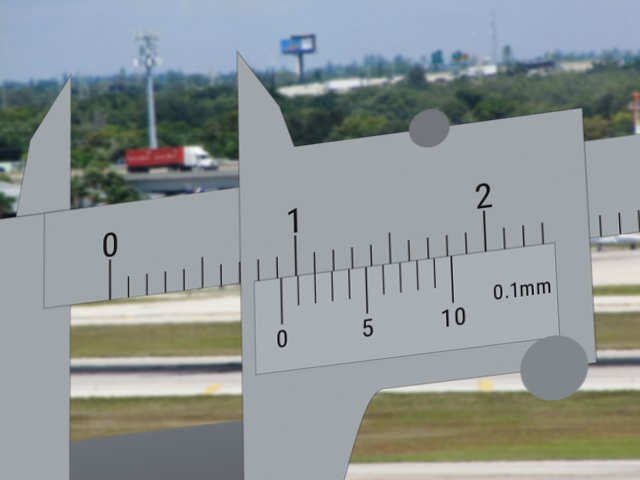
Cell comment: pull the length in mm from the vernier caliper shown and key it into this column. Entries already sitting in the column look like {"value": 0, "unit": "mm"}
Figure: {"value": 9.2, "unit": "mm"}
